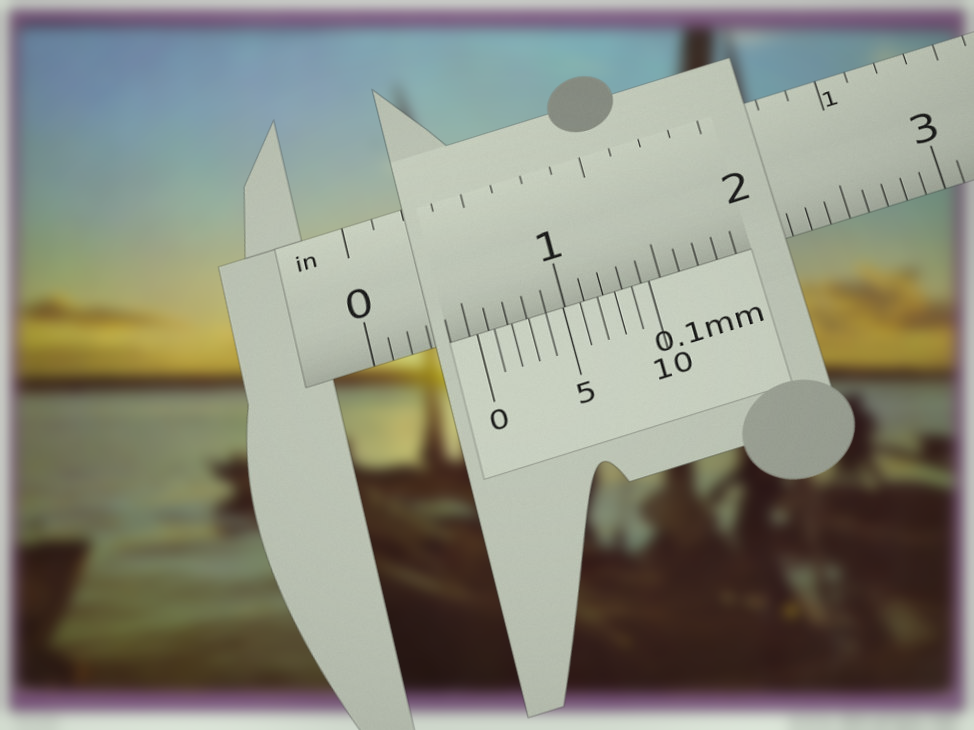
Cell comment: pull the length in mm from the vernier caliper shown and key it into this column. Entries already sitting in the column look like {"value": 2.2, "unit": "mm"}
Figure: {"value": 5.4, "unit": "mm"}
